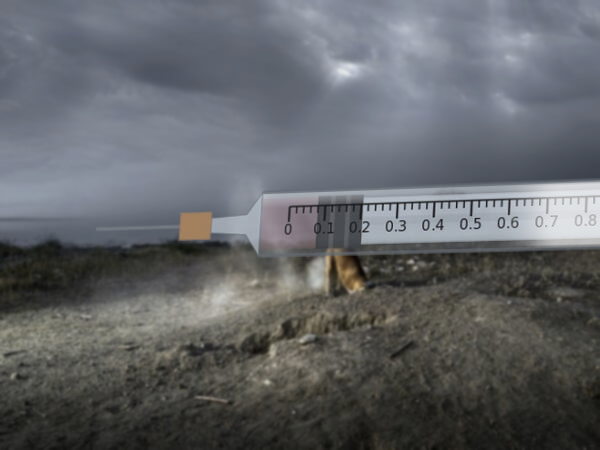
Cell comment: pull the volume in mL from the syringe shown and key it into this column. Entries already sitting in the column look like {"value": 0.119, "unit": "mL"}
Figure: {"value": 0.08, "unit": "mL"}
